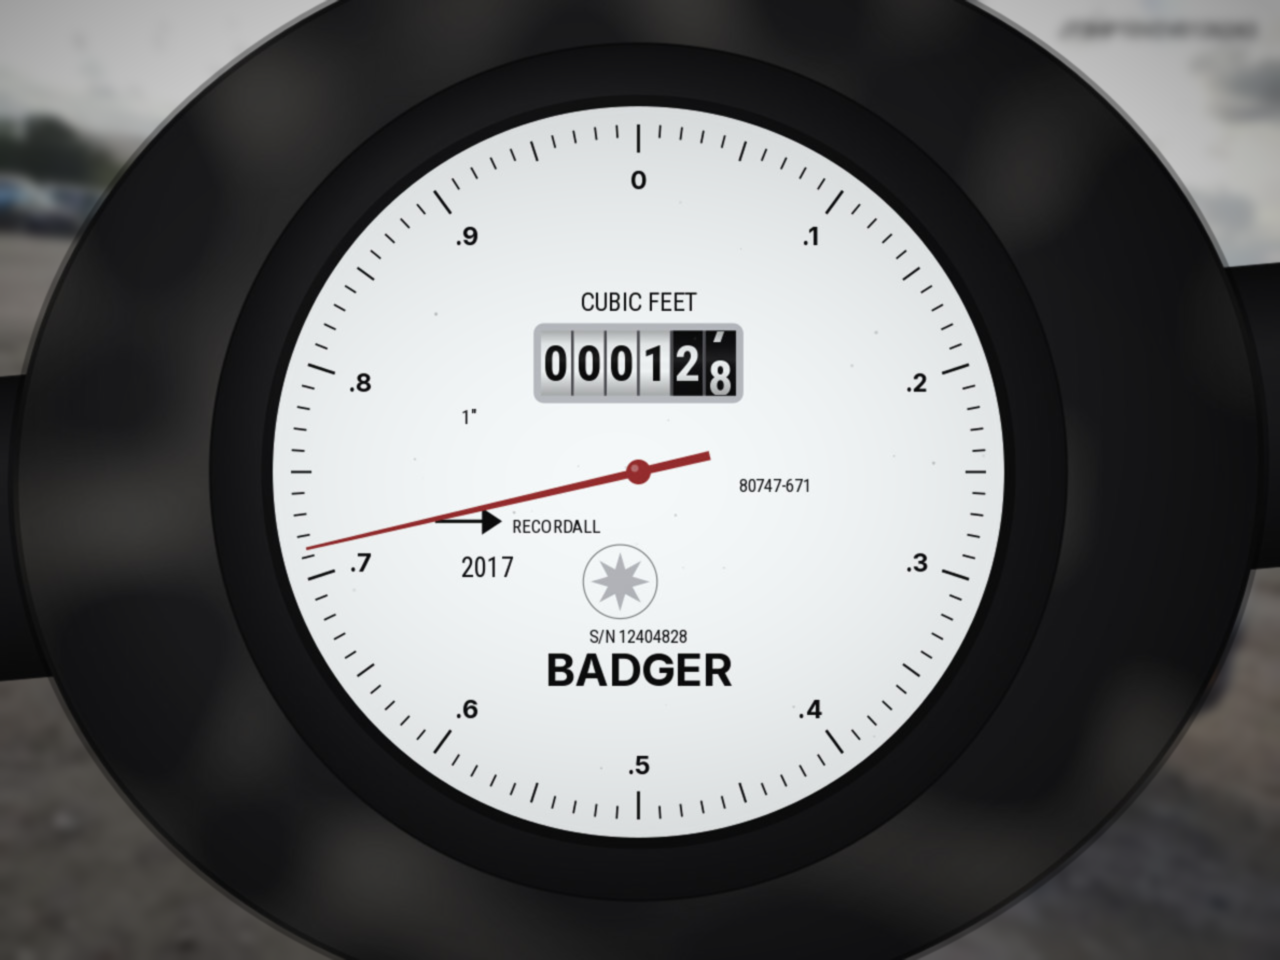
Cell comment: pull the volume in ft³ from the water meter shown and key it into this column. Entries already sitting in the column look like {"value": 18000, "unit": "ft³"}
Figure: {"value": 127.71, "unit": "ft³"}
